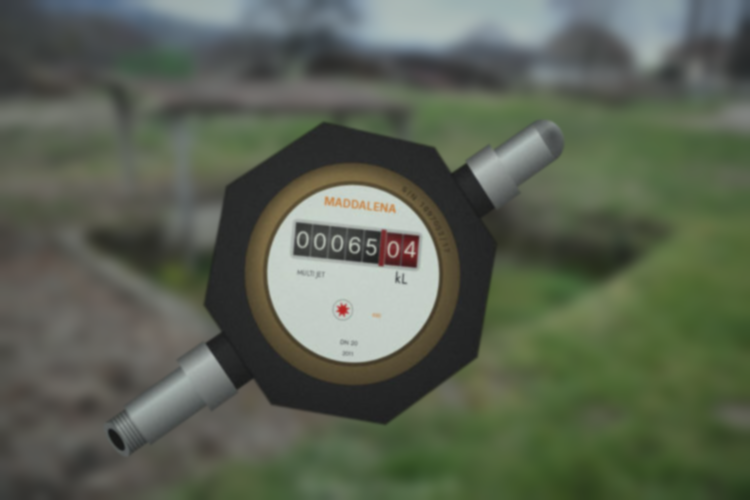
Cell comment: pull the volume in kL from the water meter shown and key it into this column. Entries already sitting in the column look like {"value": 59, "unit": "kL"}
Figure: {"value": 65.04, "unit": "kL"}
